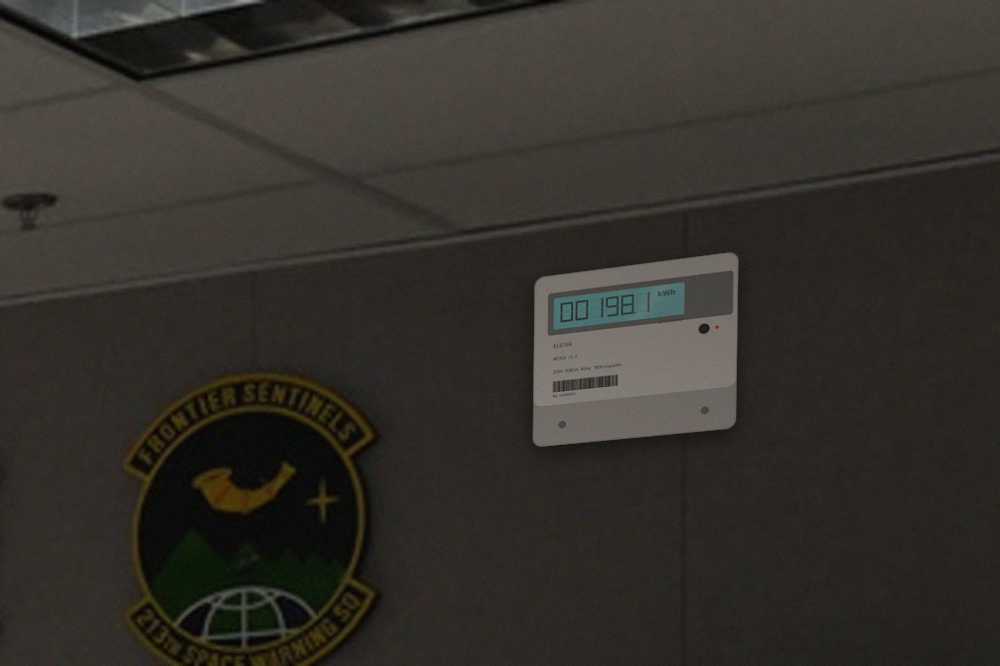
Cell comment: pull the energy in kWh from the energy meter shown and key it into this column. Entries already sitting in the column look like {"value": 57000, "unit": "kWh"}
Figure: {"value": 198.1, "unit": "kWh"}
